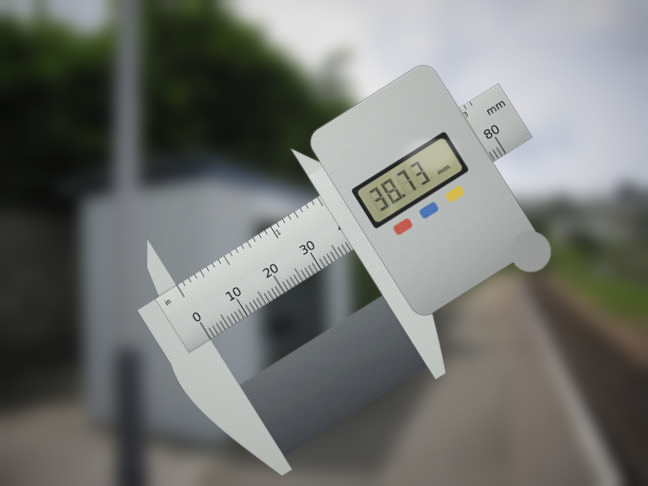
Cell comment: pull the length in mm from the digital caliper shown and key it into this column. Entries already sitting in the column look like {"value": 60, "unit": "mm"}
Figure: {"value": 38.73, "unit": "mm"}
